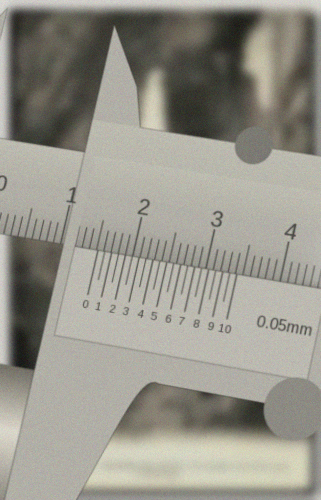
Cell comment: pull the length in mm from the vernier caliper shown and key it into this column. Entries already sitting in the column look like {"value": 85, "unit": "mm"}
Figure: {"value": 15.2, "unit": "mm"}
